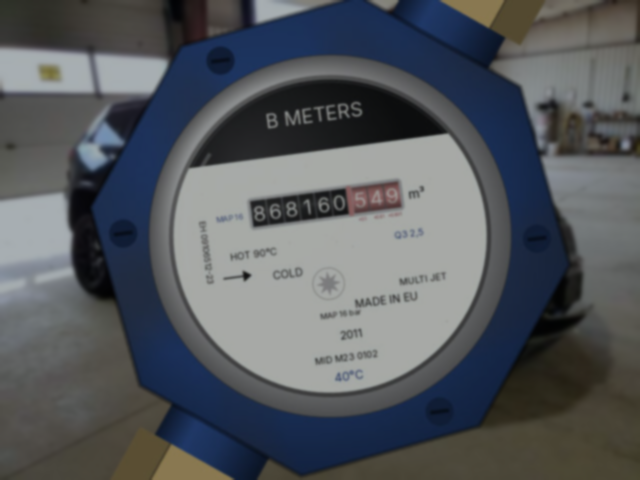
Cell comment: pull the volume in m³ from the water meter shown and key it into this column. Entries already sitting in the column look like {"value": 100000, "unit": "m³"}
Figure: {"value": 868160.549, "unit": "m³"}
